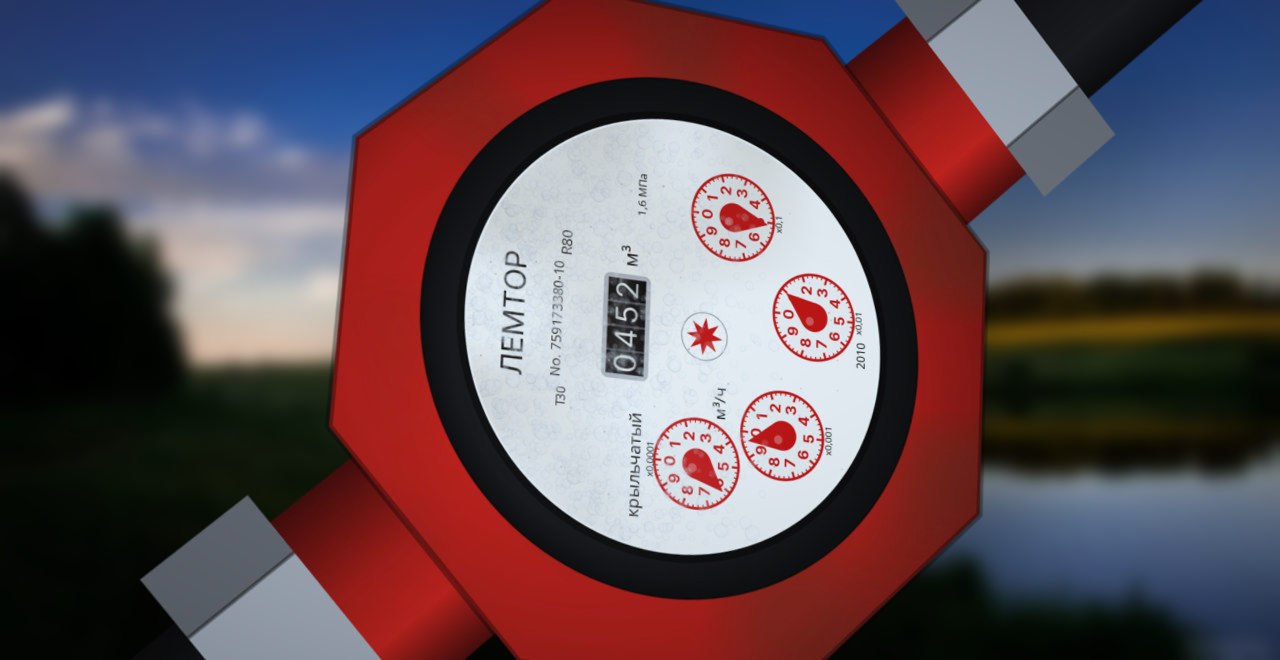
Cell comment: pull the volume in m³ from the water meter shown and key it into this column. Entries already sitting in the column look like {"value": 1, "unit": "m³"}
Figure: {"value": 452.5096, "unit": "m³"}
